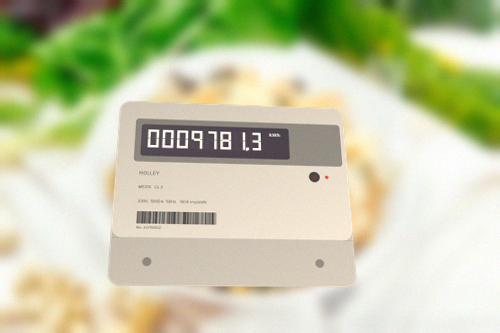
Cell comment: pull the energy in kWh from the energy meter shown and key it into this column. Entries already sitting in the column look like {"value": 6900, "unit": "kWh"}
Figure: {"value": 9781.3, "unit": "kWh"}
